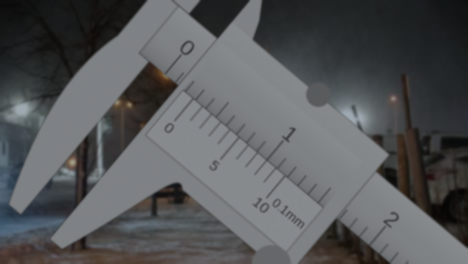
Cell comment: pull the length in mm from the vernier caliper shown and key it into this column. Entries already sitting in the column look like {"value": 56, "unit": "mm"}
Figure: {"value": 2.8, "unit": "mm"}
